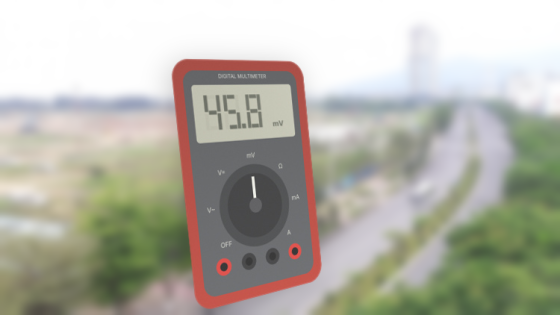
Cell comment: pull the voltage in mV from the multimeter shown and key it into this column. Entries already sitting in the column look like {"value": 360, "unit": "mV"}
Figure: {"value": 45.8, "unit": "mV"}
